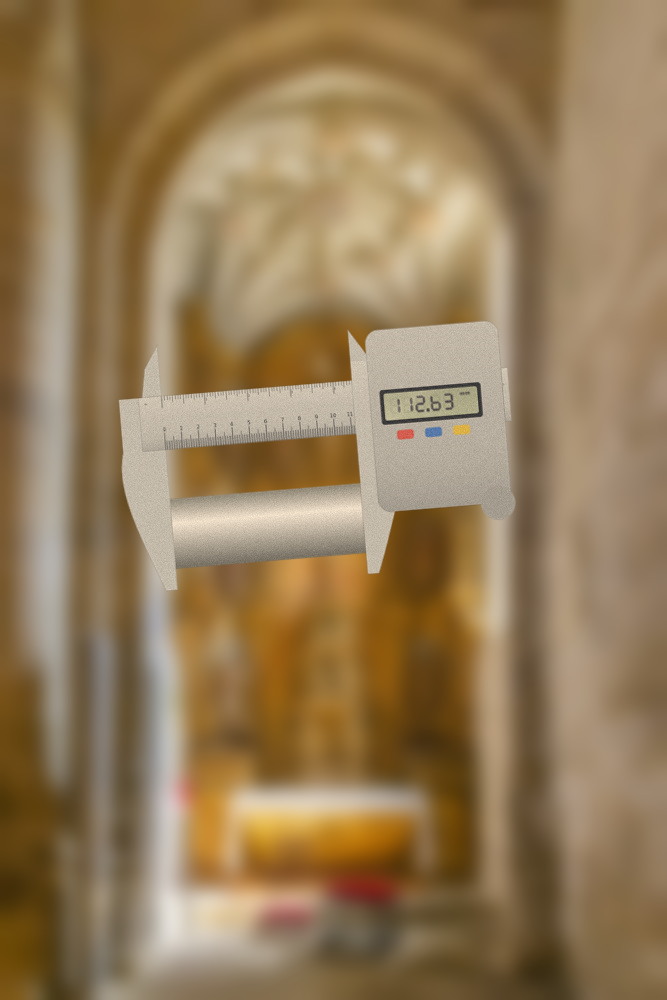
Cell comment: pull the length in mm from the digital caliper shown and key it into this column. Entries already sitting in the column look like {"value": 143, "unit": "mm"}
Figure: {"value": 112.63, "unit": "mm"}
